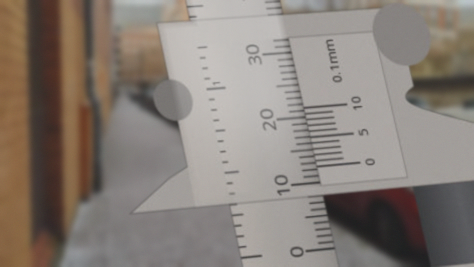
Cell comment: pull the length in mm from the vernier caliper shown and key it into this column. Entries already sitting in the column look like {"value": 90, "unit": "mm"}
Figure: {"value": 12.4, "unit": "mm"}
